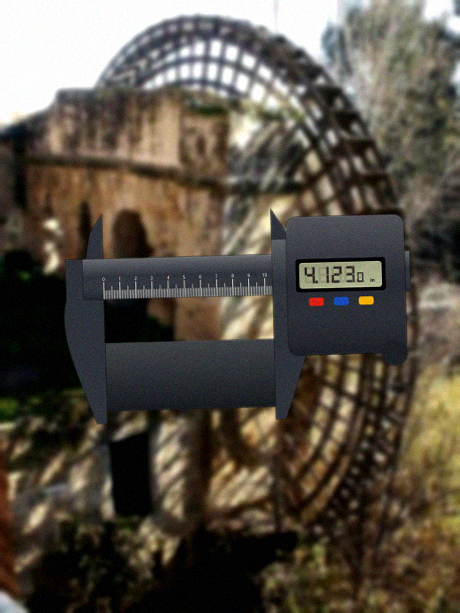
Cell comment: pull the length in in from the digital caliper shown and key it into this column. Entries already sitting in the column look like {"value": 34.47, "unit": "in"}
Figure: {"value": 4.1230, "unit": "in"}
